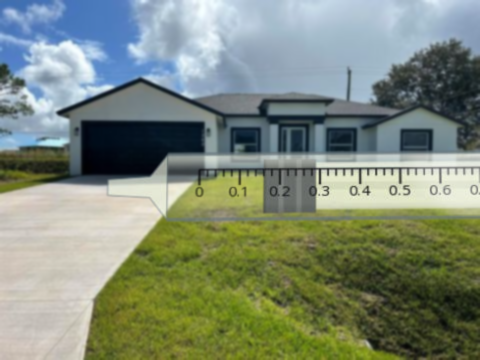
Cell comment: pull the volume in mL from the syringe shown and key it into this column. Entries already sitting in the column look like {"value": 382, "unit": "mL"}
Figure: {"value": 0.16, "unit": "mL"}
